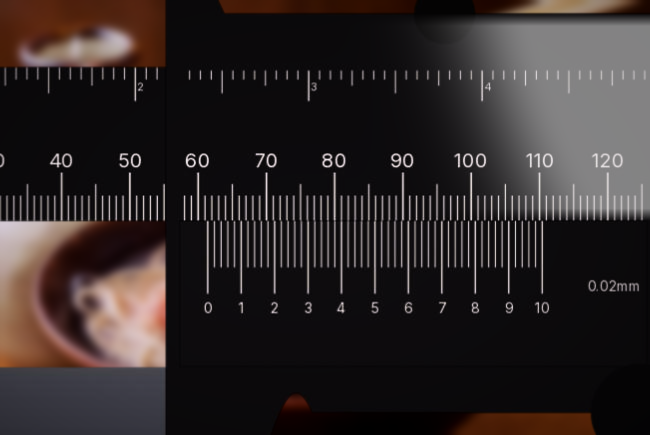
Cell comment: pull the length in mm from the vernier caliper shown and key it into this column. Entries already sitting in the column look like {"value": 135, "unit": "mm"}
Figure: {"value": 61.4, "unit": "mm"}
